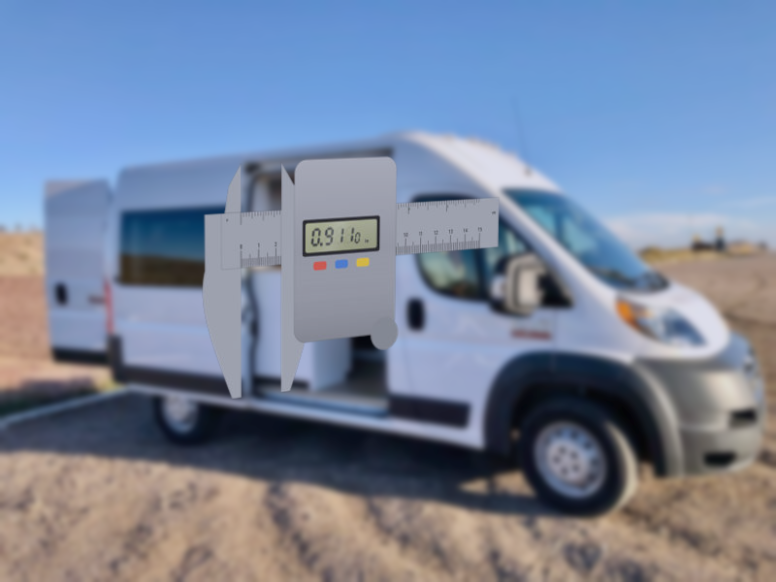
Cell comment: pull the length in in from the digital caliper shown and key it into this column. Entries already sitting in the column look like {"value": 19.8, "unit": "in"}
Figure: {"value": 0.9110, "unit": "in"}
